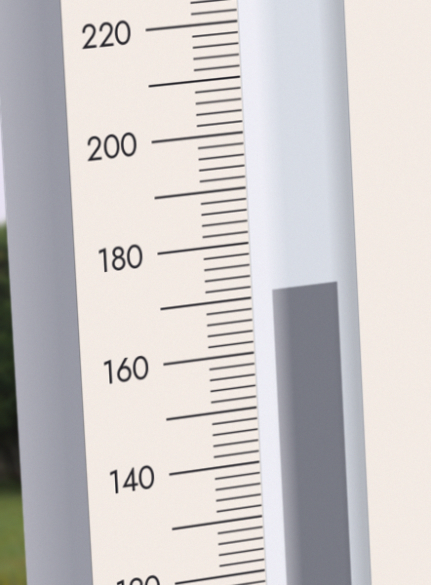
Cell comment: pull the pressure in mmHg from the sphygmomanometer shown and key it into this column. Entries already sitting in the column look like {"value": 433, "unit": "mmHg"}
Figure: {"value": 171, "unit": "mmHg"}
